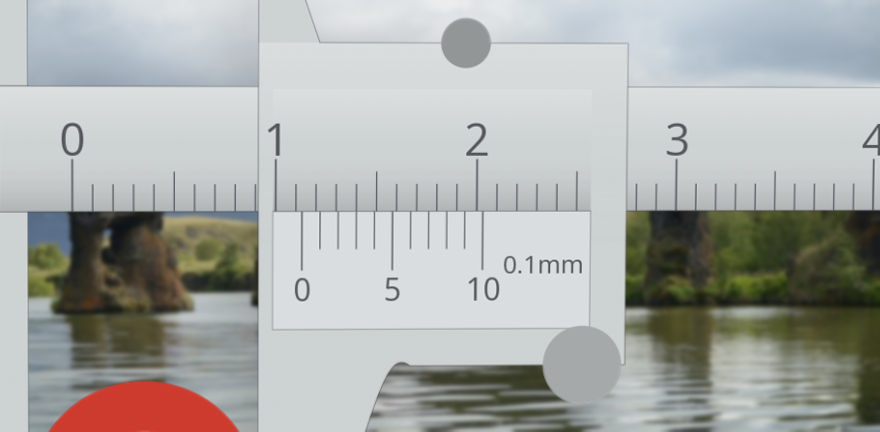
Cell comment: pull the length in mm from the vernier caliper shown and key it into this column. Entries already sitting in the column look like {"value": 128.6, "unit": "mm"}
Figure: {"value": 11.3, "unit": "mm"}
